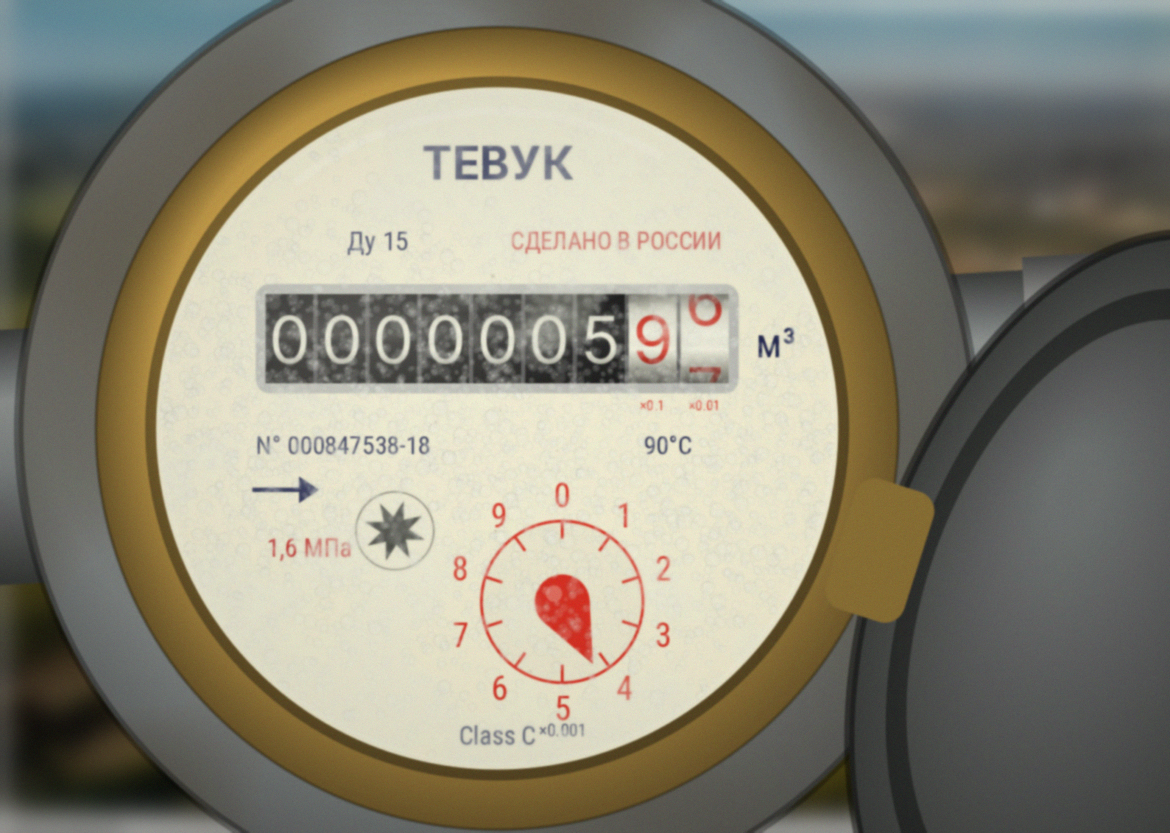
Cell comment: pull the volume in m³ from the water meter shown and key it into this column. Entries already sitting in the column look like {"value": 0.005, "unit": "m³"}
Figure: {"value": 5.964, "unit": "m³"}
